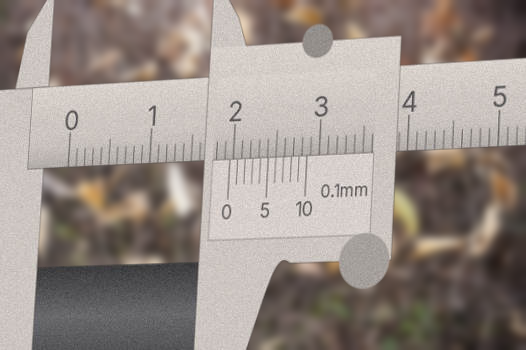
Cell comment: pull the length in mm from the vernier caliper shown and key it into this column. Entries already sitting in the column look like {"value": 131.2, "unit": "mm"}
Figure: {"value": 19.6, "unit": "mm"}
